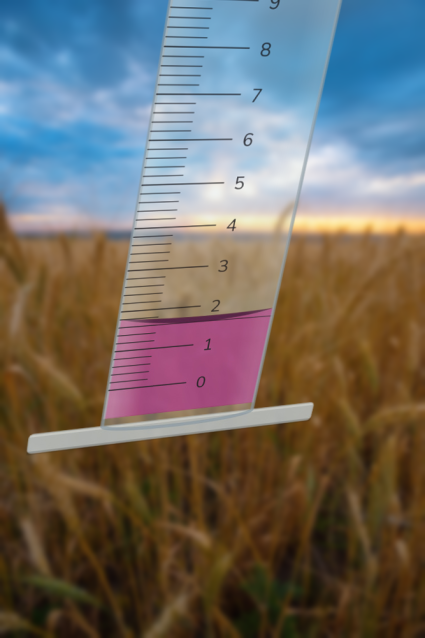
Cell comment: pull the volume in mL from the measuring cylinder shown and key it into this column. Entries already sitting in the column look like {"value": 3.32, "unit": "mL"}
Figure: {"value": 1.6, "unit": "mL"}
